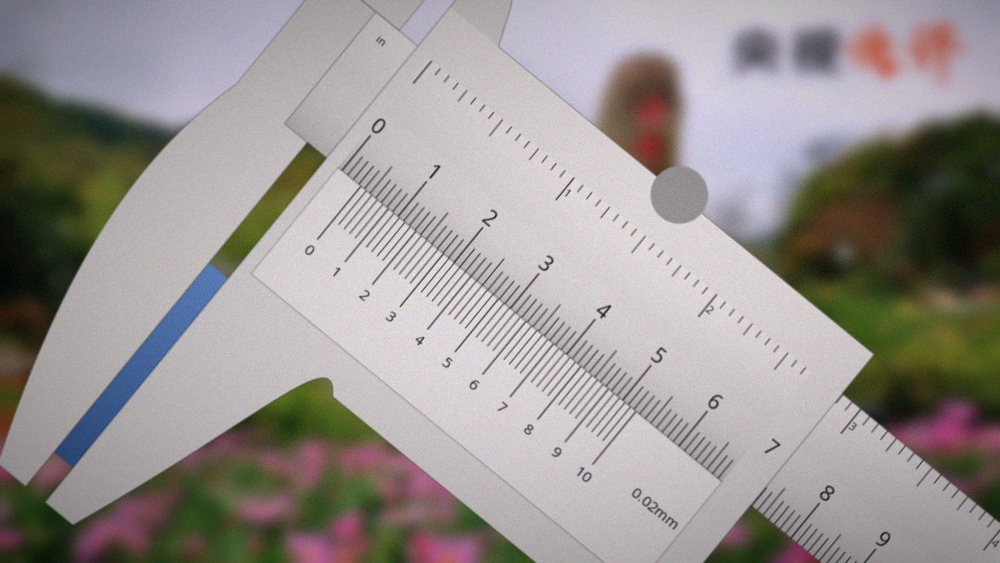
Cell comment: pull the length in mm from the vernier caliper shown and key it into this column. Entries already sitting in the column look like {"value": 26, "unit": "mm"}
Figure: {"value": 3.4, "unit": "mm"}
